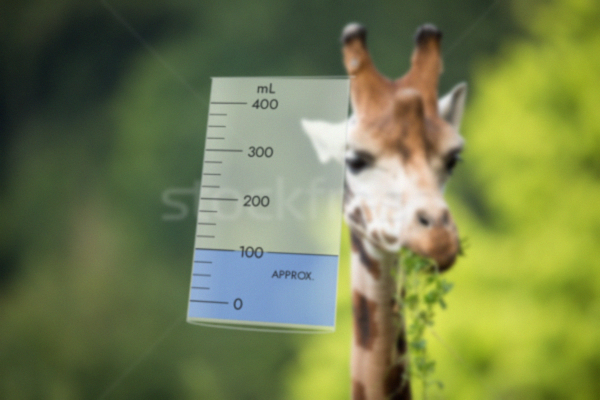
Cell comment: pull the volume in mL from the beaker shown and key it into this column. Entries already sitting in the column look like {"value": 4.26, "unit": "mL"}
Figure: {"value": 100, "unit": "mL"}
